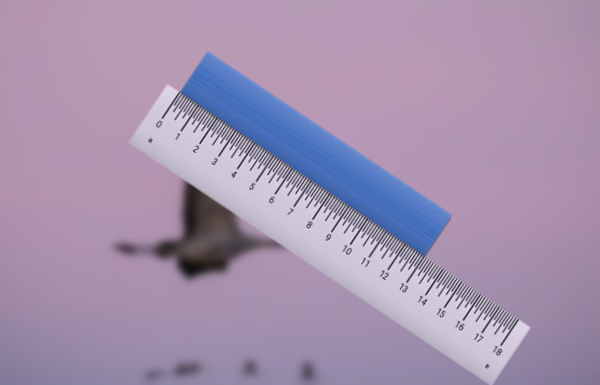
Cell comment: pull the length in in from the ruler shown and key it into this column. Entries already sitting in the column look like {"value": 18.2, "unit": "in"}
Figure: {"value": 13, "unit": "in"}
